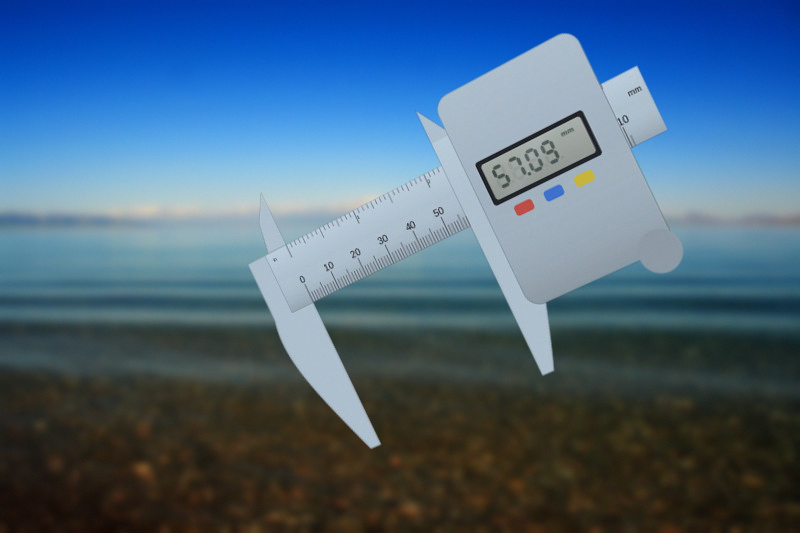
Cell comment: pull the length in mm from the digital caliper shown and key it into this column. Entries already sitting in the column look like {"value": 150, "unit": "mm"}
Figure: {"value": 57.09, "unit": "mm"}
